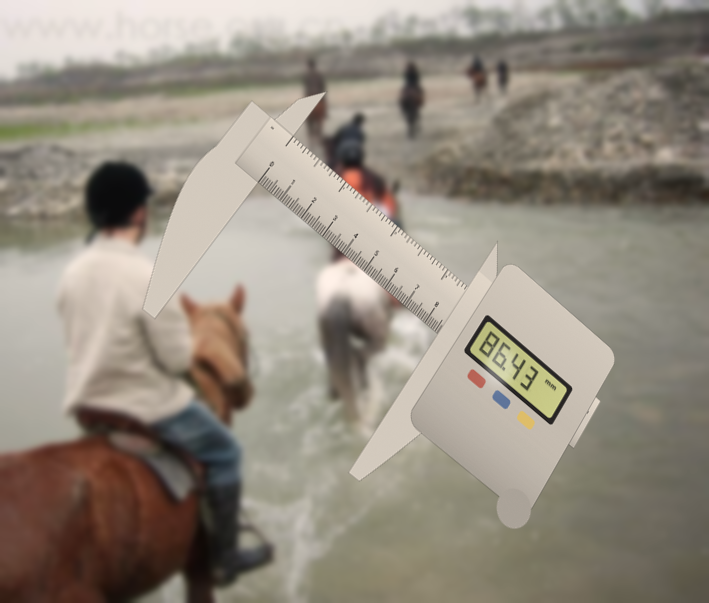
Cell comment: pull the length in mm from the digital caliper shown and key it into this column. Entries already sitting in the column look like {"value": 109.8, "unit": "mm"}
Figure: {"value": 86.43, "unit": "mm"}
